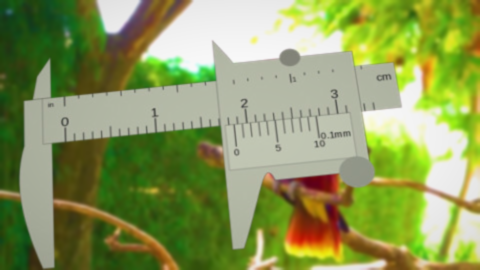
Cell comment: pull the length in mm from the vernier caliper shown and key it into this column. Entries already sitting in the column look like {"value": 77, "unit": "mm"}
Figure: {"value": 18.6, "unit": "mm"}
